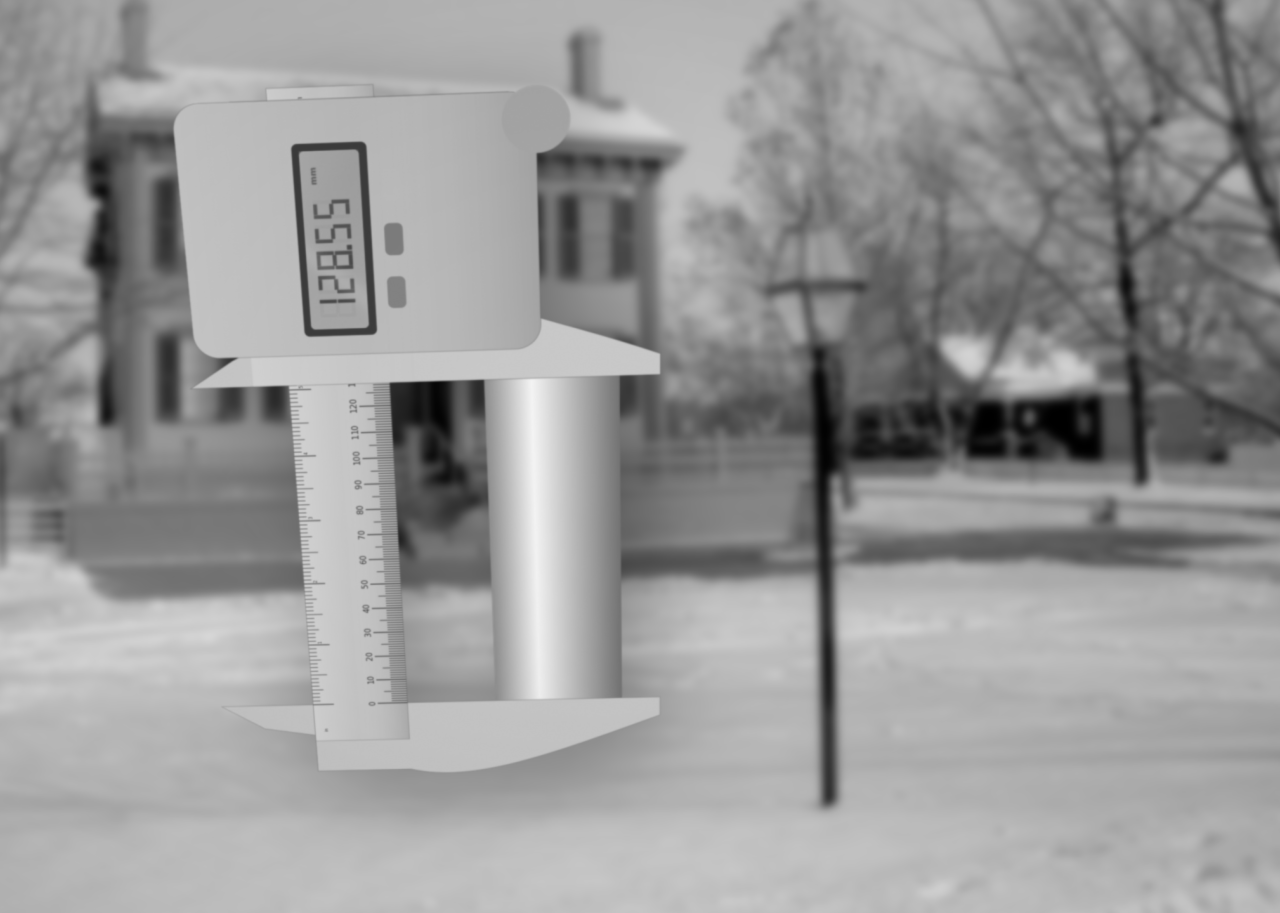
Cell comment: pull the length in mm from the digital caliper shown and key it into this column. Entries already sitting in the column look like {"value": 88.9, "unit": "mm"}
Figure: {"value": 128.55, "unit": "mm"}
